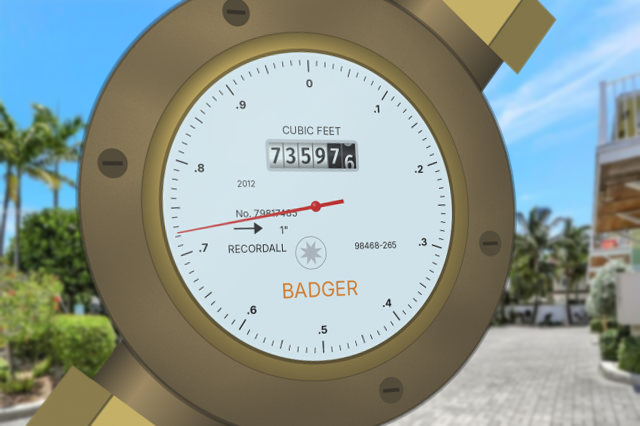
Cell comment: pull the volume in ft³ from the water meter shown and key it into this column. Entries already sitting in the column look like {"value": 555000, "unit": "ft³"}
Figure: {"value": 735975.72, "unit": "ft³"}
